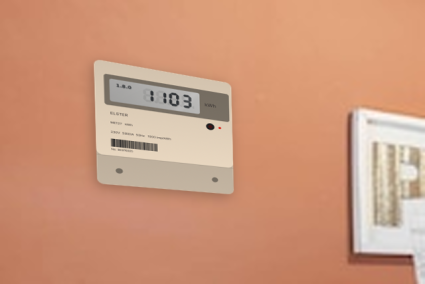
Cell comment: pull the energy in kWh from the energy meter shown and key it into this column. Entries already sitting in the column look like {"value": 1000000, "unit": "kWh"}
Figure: {"value": 1103, "unit": "kWh"}
